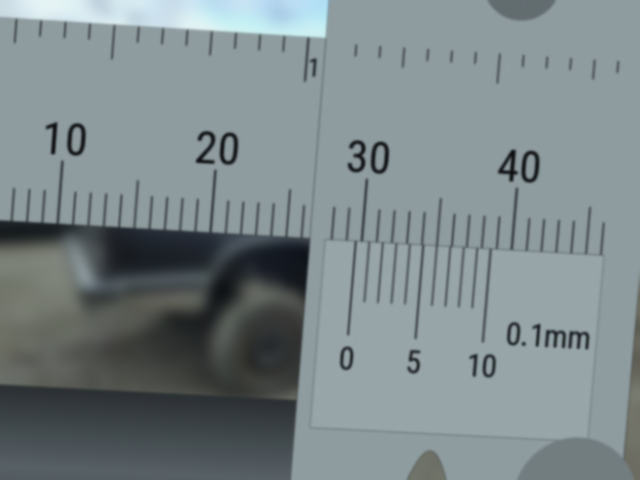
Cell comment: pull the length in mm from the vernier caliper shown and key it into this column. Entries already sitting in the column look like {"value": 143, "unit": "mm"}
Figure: {"value": 29.6, "unit": "mm"}
